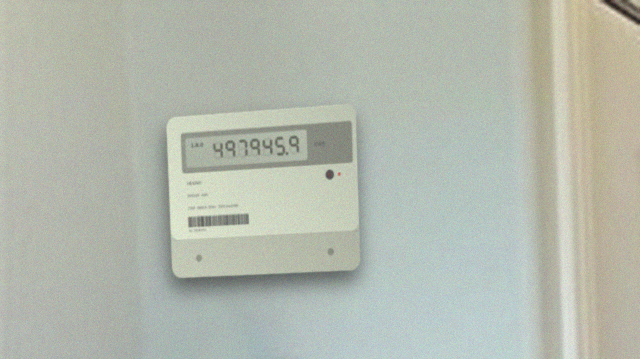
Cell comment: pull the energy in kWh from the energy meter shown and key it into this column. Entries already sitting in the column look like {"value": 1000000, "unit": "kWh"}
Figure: {"value": 497945.9, "unit": "kWh"}
